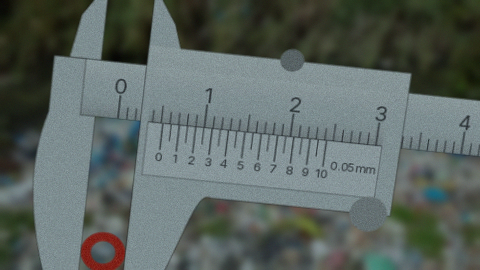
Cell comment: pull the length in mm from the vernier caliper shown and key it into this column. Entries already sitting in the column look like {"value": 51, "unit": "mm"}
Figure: {"value": 5.2, "unit": "mm"}
